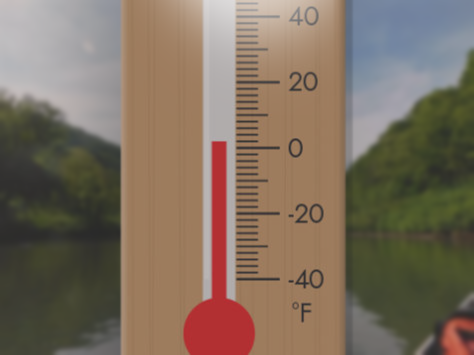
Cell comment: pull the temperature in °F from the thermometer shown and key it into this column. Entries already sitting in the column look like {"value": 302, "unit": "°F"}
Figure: {"value": 2, "unit": "°F"}
